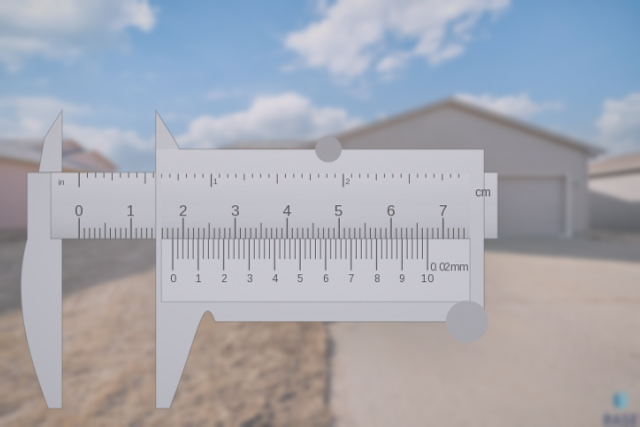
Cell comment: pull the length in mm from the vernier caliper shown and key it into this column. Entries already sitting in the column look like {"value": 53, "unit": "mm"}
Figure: {"value": 18.0, "unit": "mm"}
